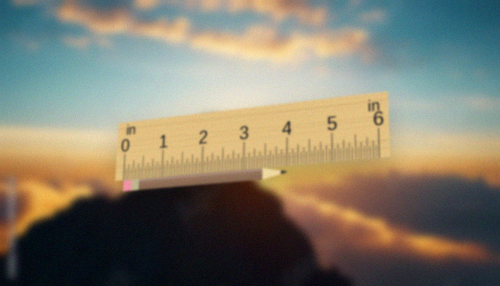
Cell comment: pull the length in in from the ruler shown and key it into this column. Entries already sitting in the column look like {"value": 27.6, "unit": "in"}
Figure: {"value": 4, "unit": "in"}
